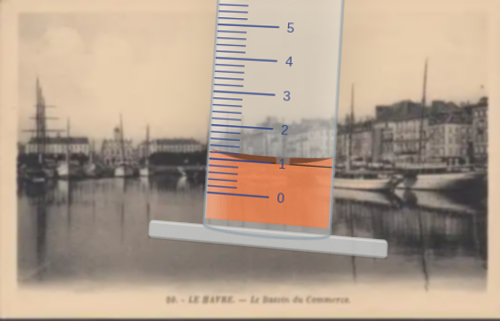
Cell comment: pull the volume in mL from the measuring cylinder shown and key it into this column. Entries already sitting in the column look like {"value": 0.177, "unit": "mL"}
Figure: {"value": 1, "unit": "mL"}
